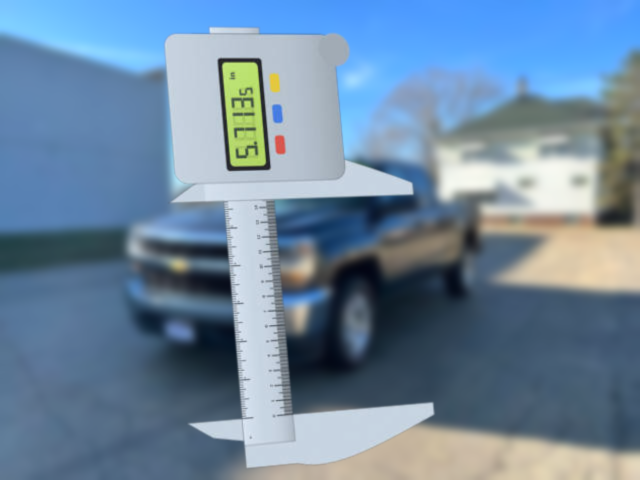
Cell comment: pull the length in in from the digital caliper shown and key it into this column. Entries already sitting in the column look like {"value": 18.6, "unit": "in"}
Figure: {"value": 5.7135, "unit": "in"}
